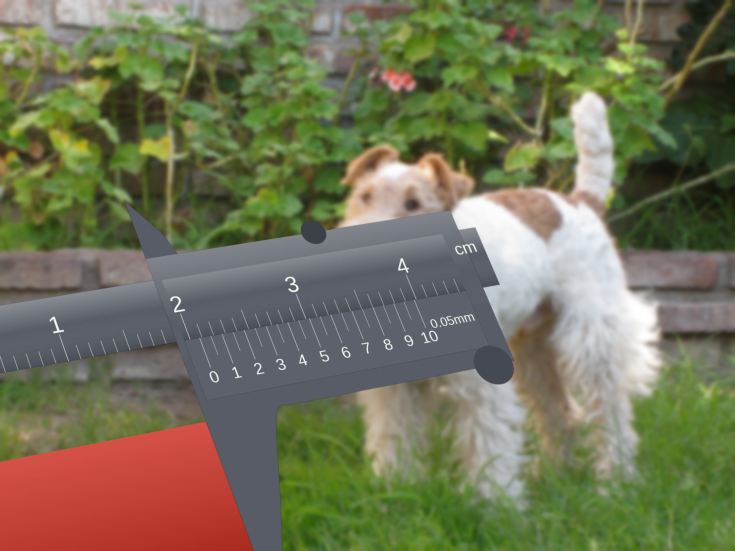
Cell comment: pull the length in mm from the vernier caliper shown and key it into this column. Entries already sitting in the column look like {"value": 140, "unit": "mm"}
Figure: {"value": 20.8, "unit": "mm"}
